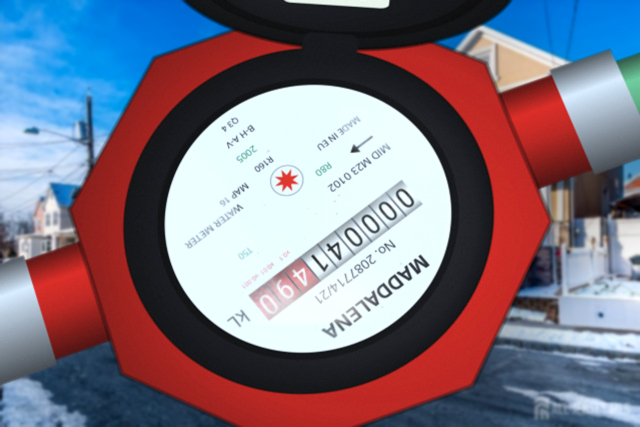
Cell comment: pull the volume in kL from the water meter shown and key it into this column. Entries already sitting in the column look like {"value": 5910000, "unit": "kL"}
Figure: {"value": 41.490, "unit": "kL"}
